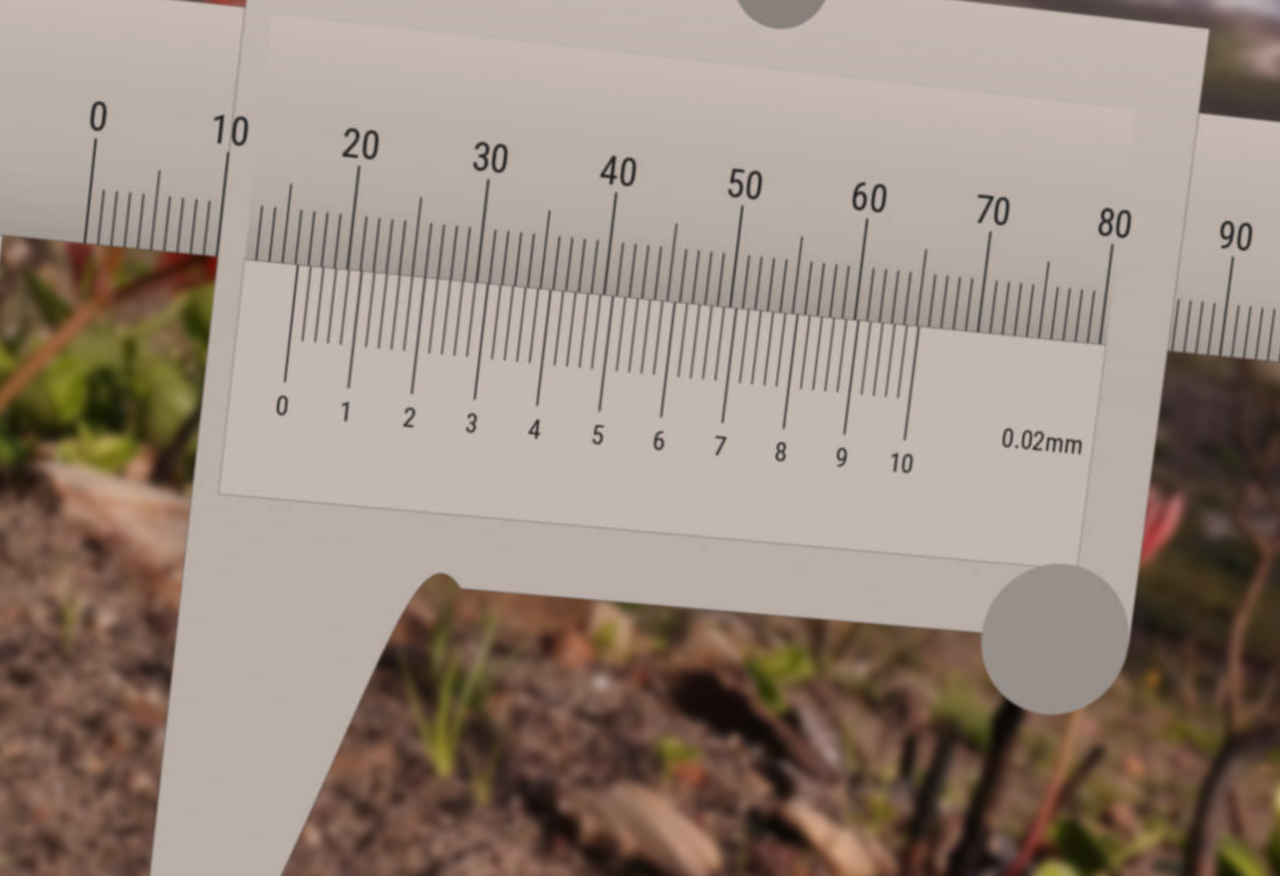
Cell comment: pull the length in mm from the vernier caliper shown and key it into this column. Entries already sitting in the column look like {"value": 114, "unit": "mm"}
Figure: {"value": 16.2, "unit": "mm"}
